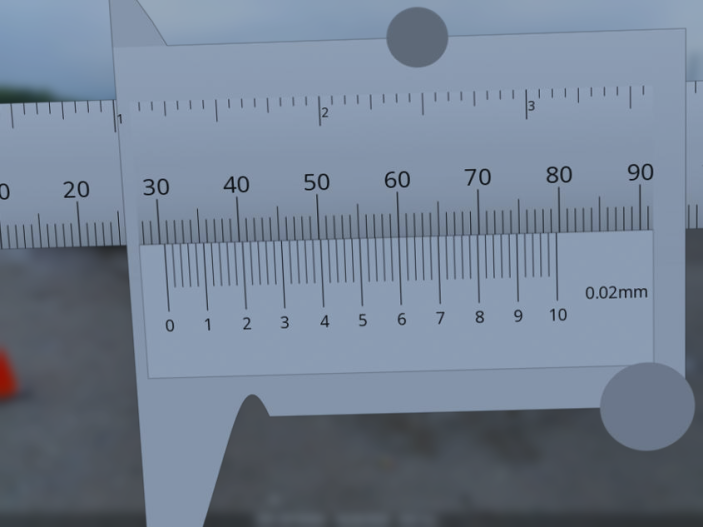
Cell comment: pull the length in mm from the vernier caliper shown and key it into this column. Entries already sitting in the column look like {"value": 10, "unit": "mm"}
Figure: {"value": 30.6, "unit": "mm"}
